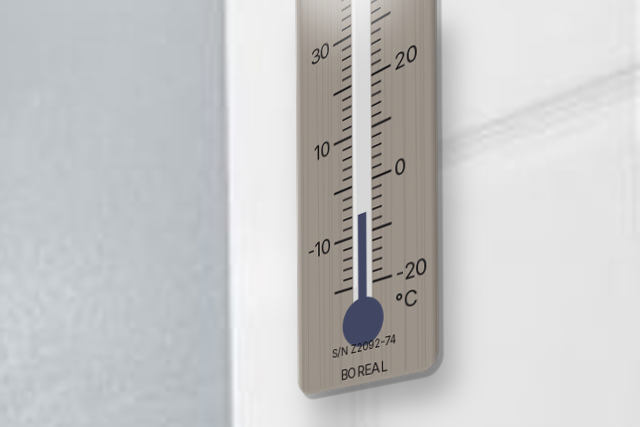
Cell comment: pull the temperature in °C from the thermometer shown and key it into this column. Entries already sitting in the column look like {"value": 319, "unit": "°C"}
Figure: {"value": -6, "unit": "°C"}
